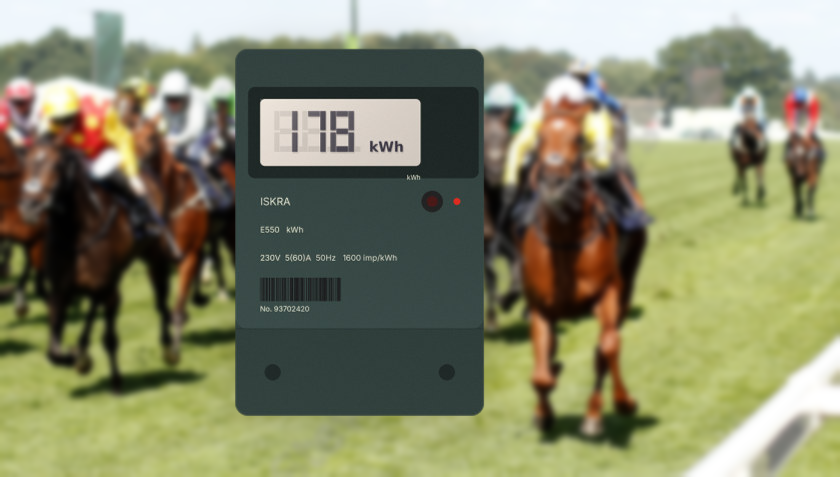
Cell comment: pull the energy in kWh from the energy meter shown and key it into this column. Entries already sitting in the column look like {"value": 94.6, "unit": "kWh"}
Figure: {"value": 178, "unit": "kWh"}
